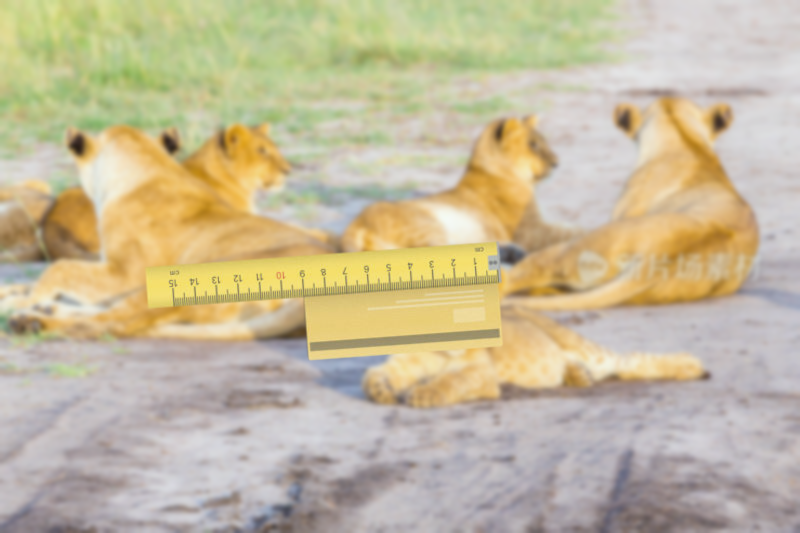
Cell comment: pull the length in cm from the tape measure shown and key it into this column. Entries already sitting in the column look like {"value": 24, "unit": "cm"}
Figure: {"value": 9, "unit": "cm"}
